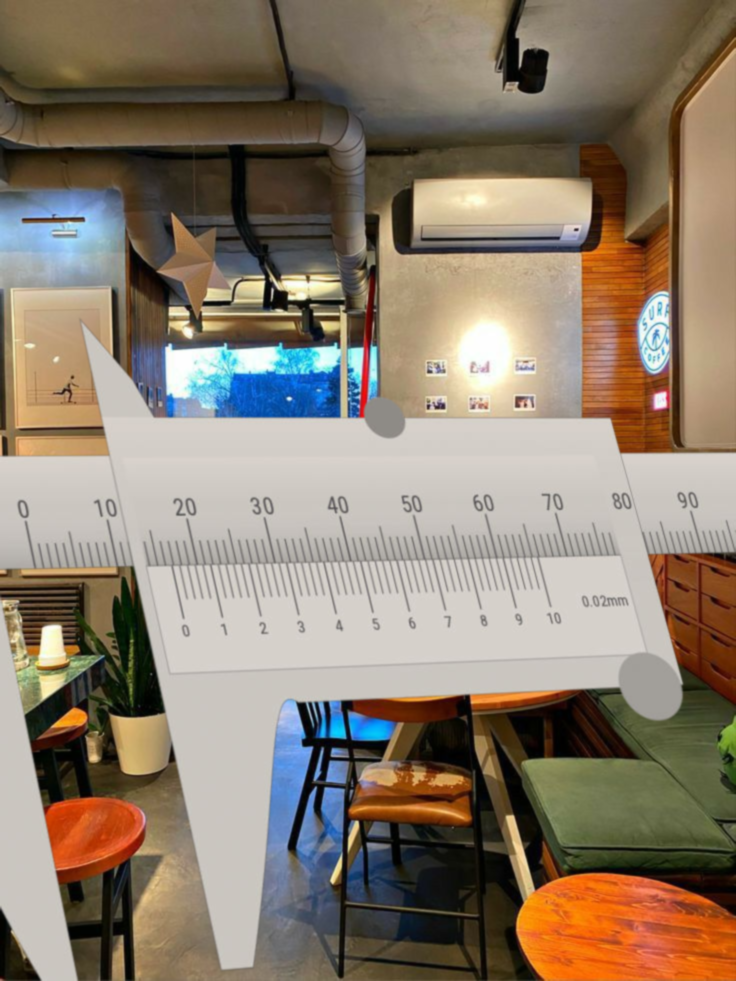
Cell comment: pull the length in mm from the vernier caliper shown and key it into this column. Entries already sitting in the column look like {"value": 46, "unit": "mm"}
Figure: {"value": 16.8, "unit": "mm"}
